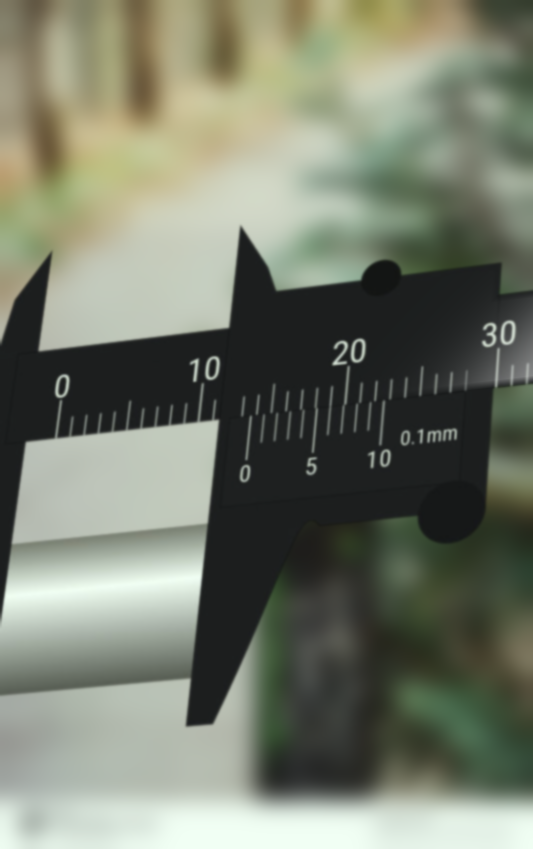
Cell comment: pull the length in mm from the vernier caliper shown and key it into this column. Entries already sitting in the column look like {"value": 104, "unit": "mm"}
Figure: {"value": 13.6, "unit": "mm"}
